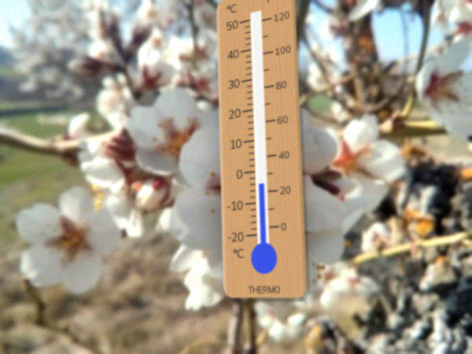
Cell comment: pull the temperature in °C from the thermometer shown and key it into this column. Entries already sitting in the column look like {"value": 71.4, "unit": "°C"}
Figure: {"value": -4, "unit": "°C"}
